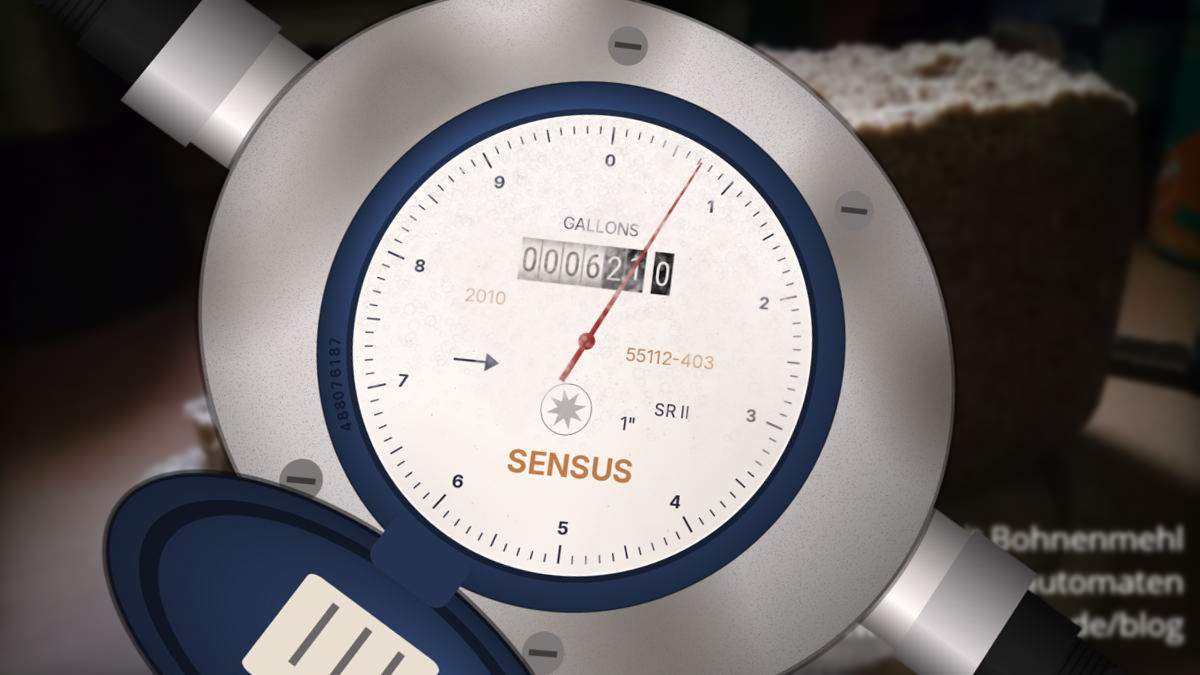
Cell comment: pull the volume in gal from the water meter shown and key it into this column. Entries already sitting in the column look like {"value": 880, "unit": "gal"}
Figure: {"value": 6210.7, "unit": "gal"}
